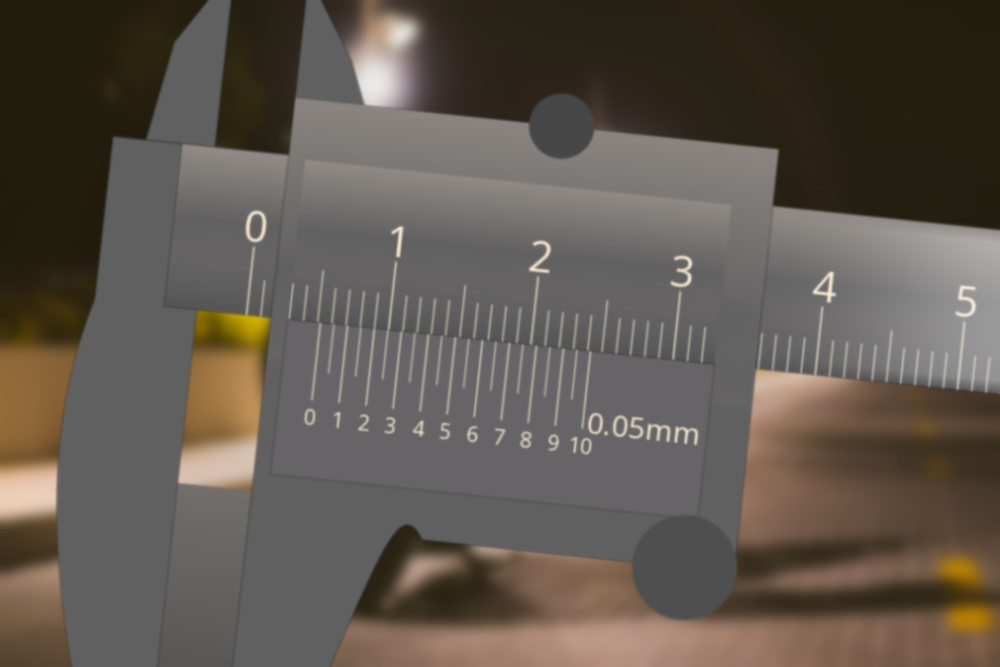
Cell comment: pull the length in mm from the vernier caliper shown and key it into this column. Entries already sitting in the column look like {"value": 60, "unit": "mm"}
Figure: {"value": 5.2, "unit": "mm"}
